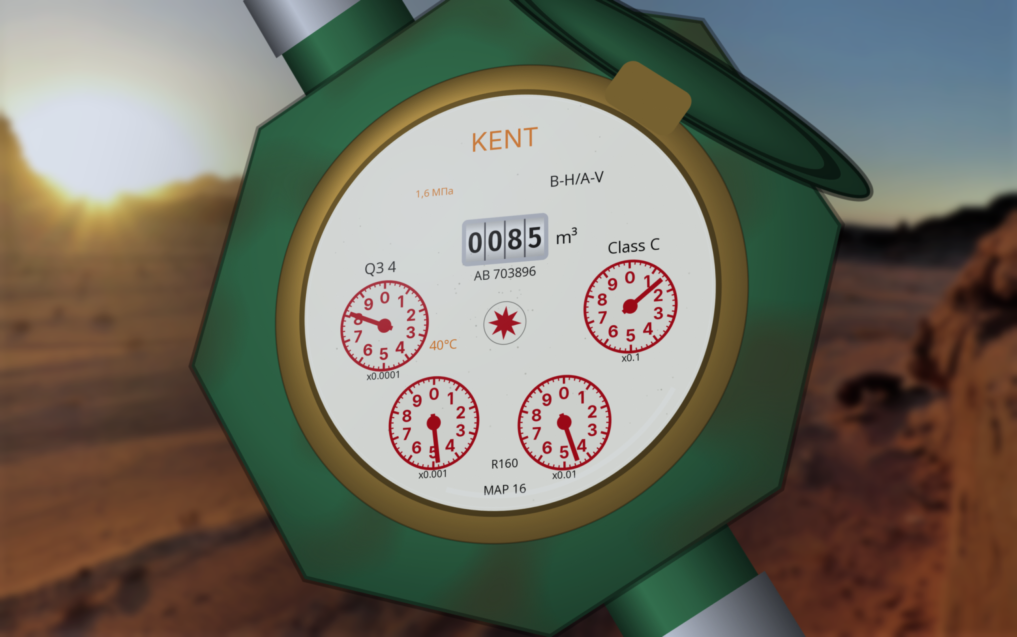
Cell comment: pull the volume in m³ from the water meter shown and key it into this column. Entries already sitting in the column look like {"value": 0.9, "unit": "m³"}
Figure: {"value": 85.1448, "unit": "m³"}
